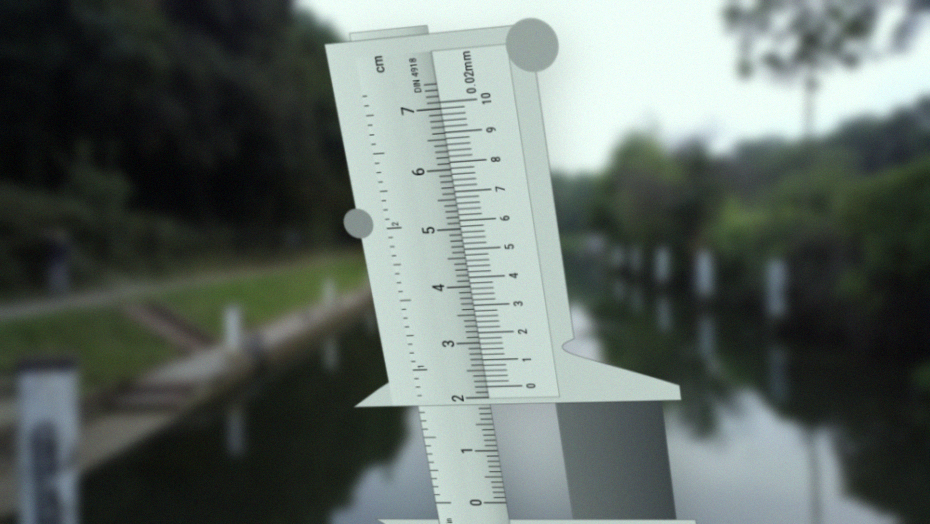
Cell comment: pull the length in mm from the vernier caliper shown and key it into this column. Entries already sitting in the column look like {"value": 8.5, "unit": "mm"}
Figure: {"value": 22.0, "unit": "mm"}
